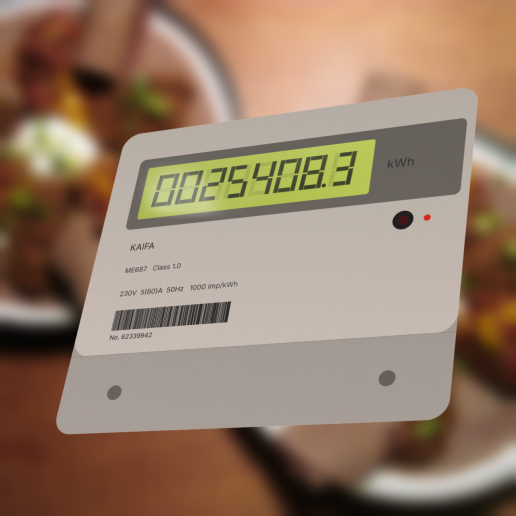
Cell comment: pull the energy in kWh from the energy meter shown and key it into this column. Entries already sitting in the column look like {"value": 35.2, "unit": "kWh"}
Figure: {"value": 25408.3, "unit": "kWh"}
